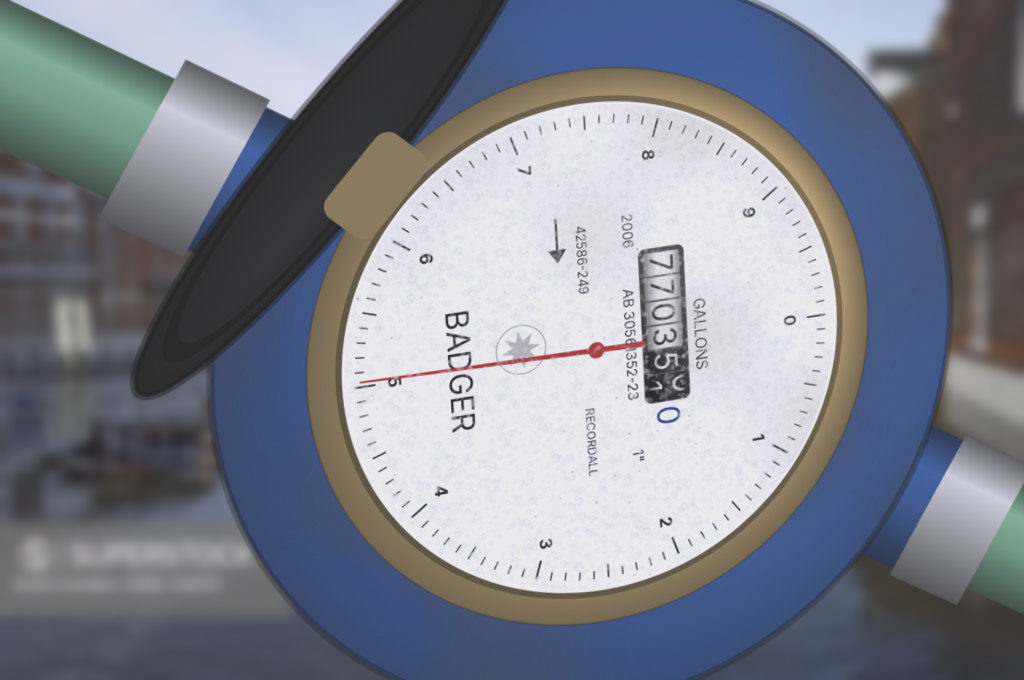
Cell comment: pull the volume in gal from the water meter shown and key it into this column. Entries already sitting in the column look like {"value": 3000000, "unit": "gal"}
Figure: {"value": 7703505.0, "unit": "gal"}
